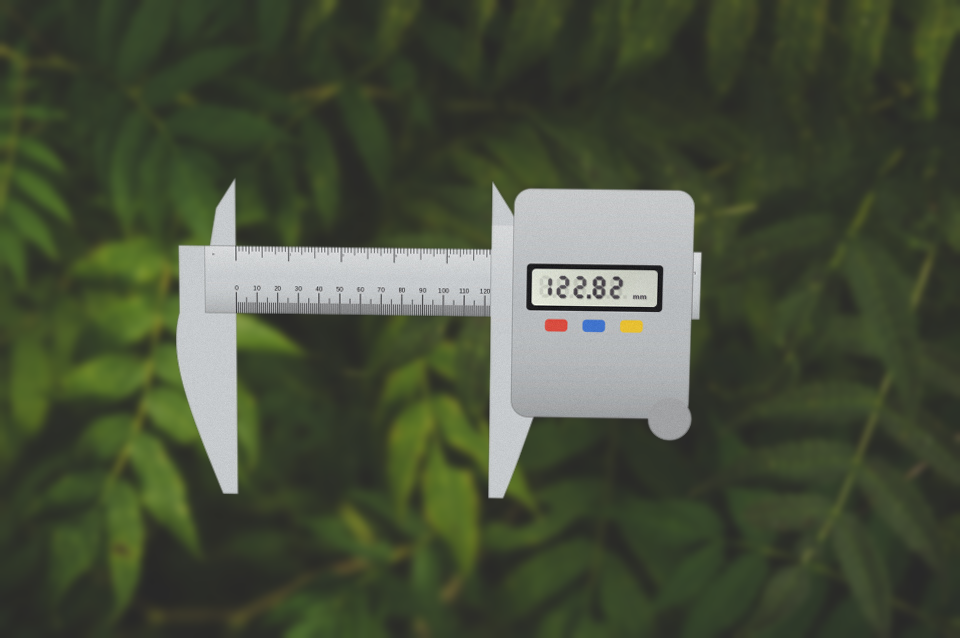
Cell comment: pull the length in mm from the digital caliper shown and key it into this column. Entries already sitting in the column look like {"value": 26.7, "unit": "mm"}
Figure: {"value": 122.82, "unit": "mm"}
